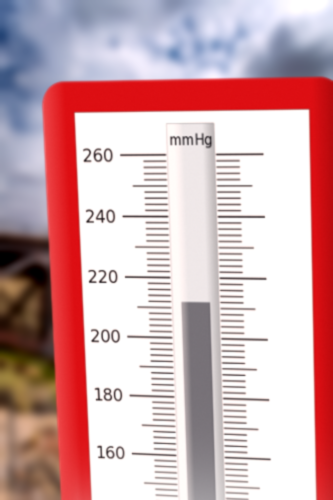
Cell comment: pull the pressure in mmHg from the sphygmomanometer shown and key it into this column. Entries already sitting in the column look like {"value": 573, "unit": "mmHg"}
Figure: {"value": 212, "unit": "mmHg"}
